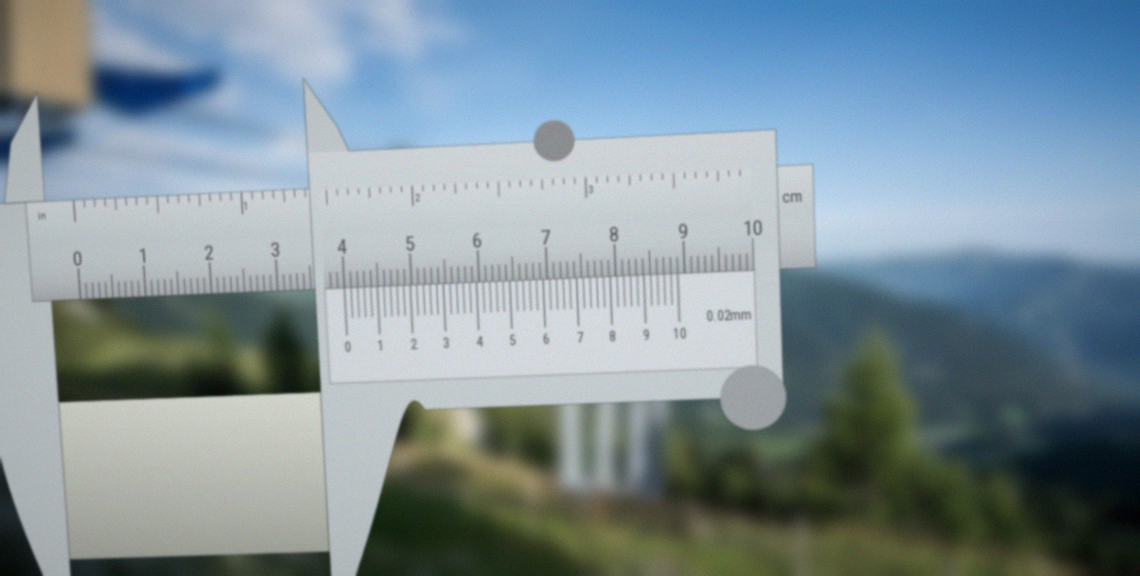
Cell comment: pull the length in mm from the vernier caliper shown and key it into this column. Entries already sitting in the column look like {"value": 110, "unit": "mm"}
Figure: {"value": 40.0, "unit": "mm"}
